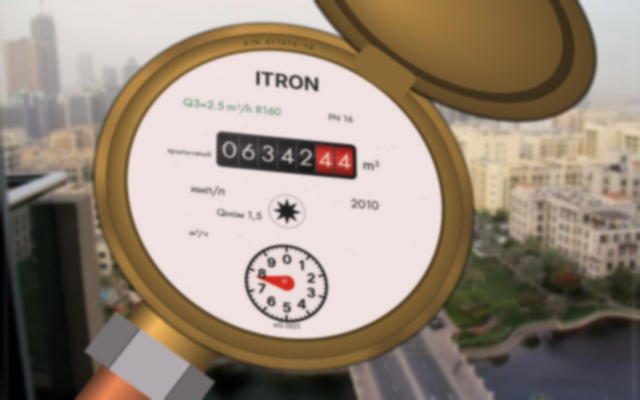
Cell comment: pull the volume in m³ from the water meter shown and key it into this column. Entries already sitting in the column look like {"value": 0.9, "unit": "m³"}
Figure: {"value": 6342.447, "unit": "m³"}
